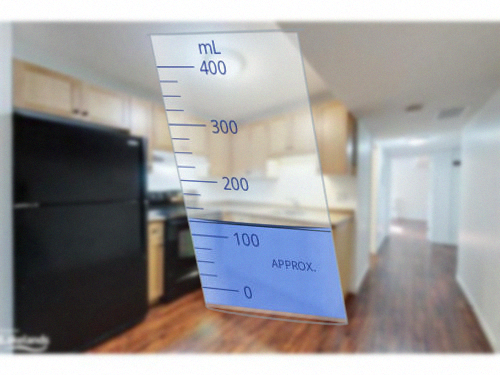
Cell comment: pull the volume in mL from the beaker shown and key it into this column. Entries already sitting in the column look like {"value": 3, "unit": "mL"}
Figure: {"value": 125, "unit": "mL"}
